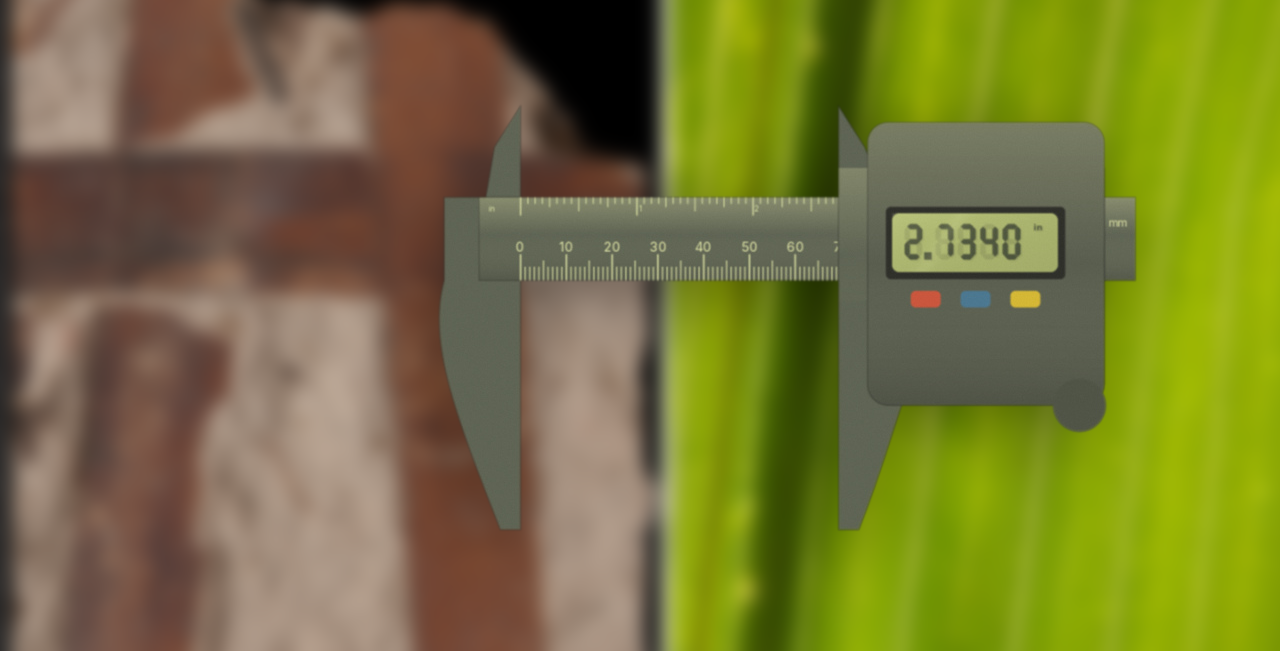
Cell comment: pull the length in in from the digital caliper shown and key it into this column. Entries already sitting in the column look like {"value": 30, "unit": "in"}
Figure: {"value": 2.7340, "unit": "in"}
